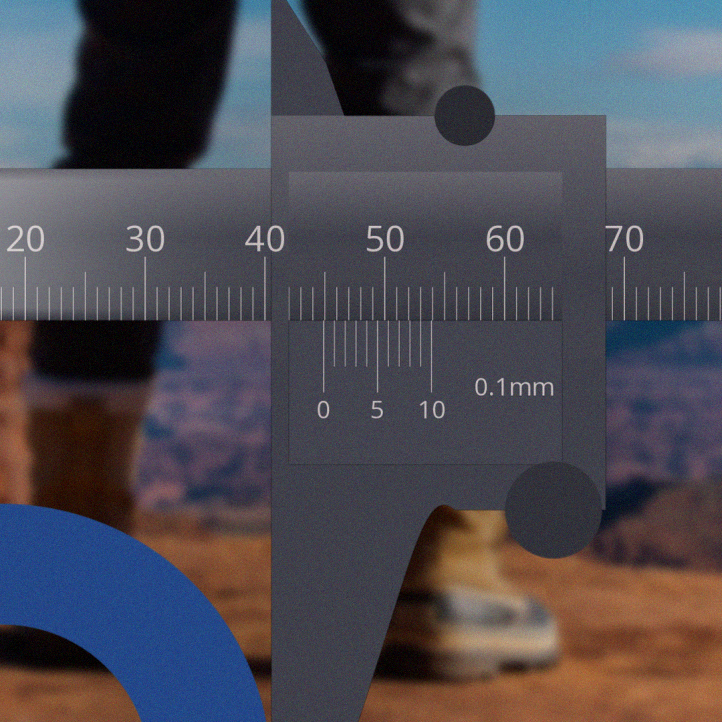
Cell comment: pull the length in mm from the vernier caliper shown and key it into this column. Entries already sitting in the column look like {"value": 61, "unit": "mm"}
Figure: {"value": 44.9, "unit": "mm"}
